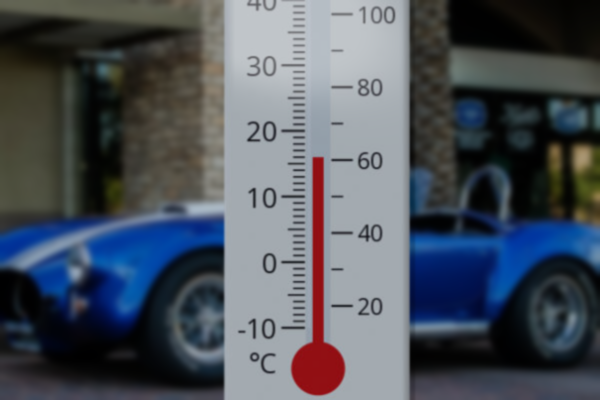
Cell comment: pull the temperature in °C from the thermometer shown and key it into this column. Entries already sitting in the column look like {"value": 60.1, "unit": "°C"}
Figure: {"value": 16, "unit": "°C"}
